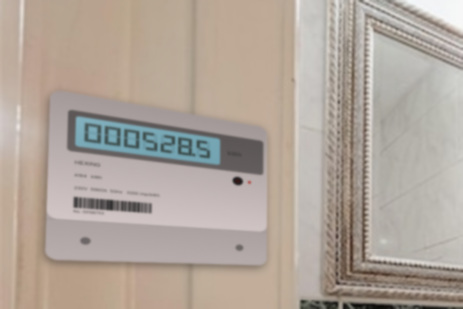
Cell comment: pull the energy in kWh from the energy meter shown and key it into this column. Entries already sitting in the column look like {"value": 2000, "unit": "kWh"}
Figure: {"value": 528.5, "unit": "kWh"}
